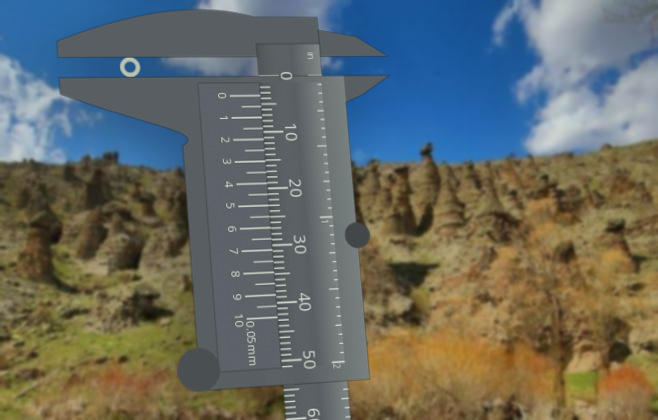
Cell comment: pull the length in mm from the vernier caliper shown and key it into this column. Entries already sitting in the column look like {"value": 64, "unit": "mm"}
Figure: {"value": 3.5, "unit": "mm"}
